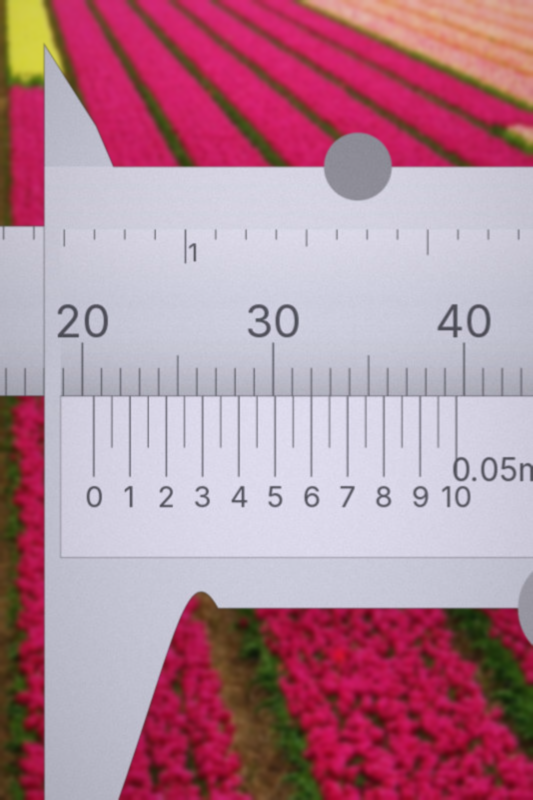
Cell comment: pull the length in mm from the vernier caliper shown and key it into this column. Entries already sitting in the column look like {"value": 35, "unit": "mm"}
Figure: {"value": 20.6, "unit": "mm"}
